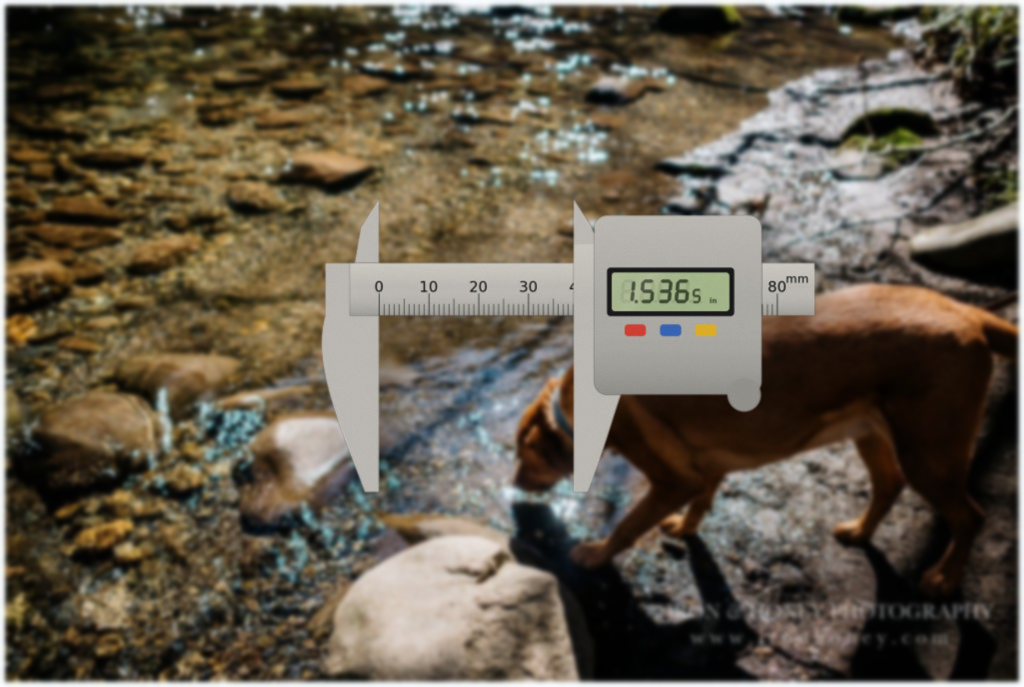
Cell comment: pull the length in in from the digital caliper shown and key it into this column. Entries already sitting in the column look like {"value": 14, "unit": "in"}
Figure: {"value": 1.5365, "unit": "in"}
